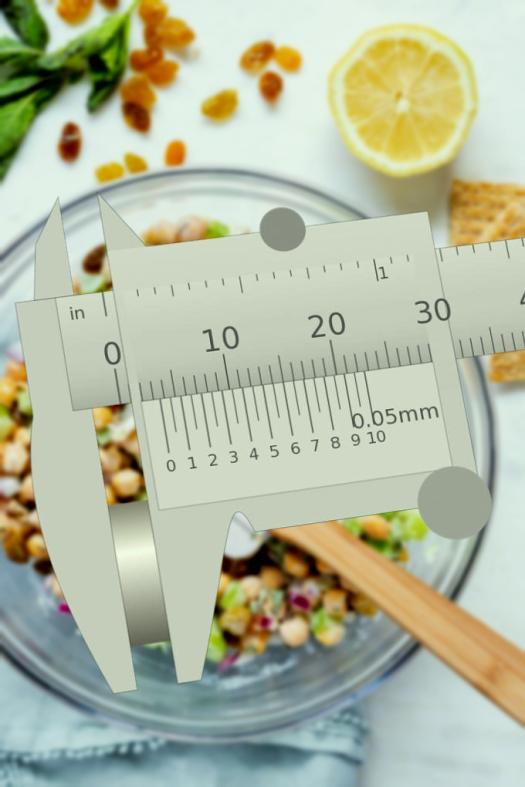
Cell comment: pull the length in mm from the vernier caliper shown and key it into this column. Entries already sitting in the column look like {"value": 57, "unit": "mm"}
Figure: {"value": 3.6, "unit": "mm"}
